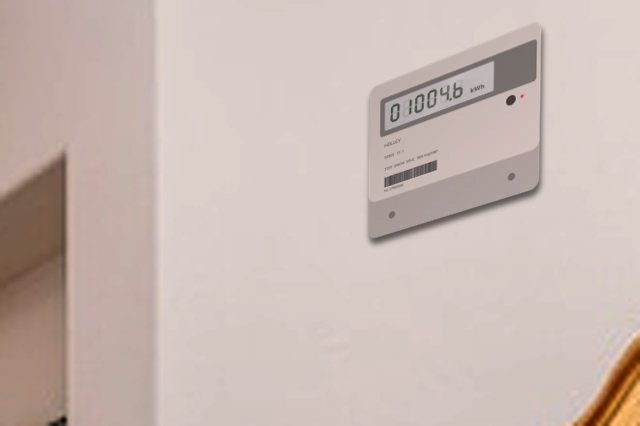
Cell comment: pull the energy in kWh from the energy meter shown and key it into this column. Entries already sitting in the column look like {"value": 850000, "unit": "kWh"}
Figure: {"value": 1004.6, "unit": "kWh"}
